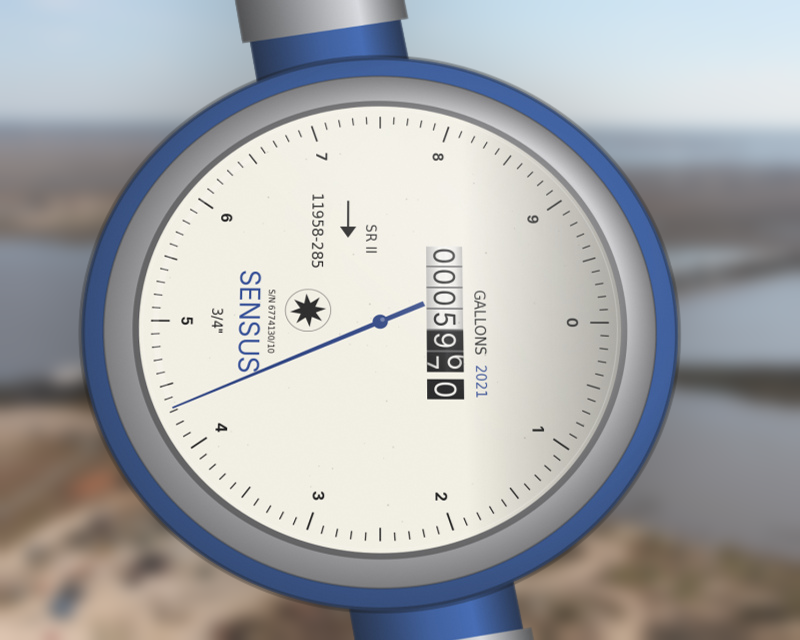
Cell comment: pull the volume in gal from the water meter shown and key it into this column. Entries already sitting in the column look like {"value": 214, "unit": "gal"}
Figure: {"value": 5964.3, "unit": "gal"}
